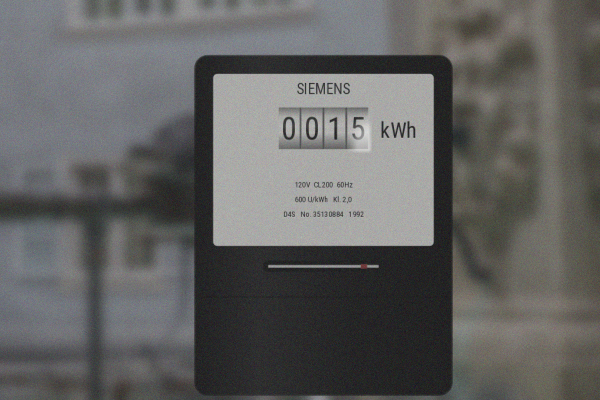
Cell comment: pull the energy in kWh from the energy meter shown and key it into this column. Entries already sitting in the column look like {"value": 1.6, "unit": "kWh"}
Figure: {"value": 15, "unit": "kWh"}
